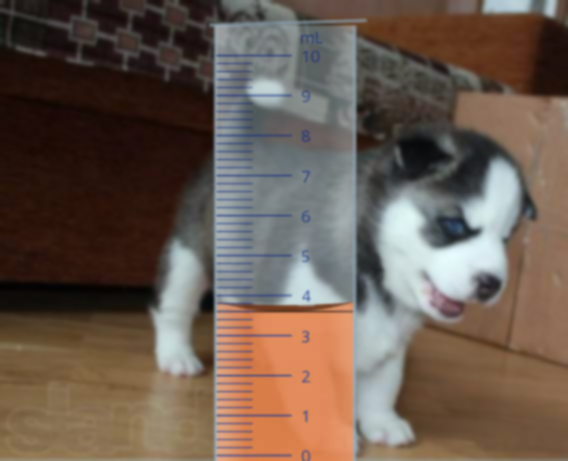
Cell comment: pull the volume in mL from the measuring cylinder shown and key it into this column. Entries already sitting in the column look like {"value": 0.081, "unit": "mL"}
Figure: {"value": 3.6, "unit": "mL"}
